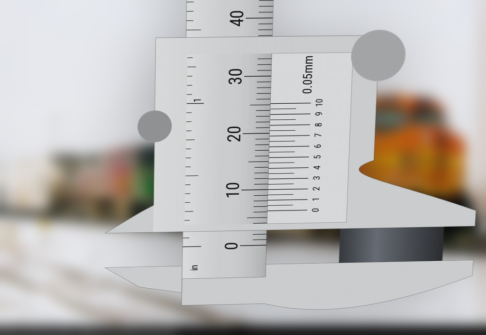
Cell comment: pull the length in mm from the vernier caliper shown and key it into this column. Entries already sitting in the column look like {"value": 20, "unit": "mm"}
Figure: {"value": 6.2, "unit": "mm"}
